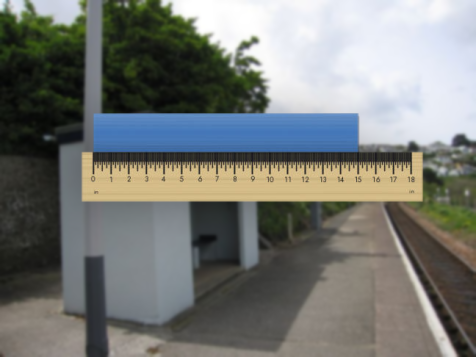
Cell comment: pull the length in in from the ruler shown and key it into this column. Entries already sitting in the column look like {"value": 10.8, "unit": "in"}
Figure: {"value": 15, "unit": "in"}
